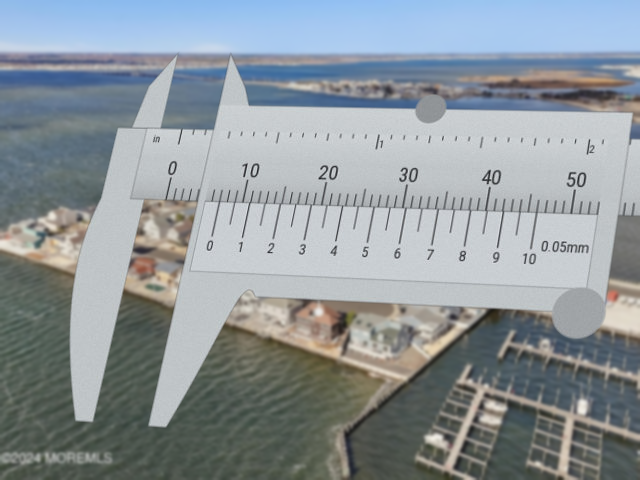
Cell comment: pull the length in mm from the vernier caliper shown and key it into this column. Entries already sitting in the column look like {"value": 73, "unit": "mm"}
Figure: {"value": 7.0, "unit": "mm"}
